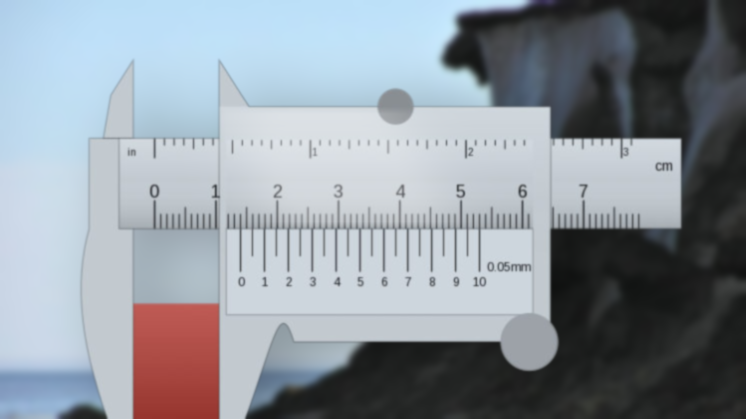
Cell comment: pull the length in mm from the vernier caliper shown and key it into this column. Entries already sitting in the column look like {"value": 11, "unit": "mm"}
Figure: {"value": 14.0, "unit": "mm"}
